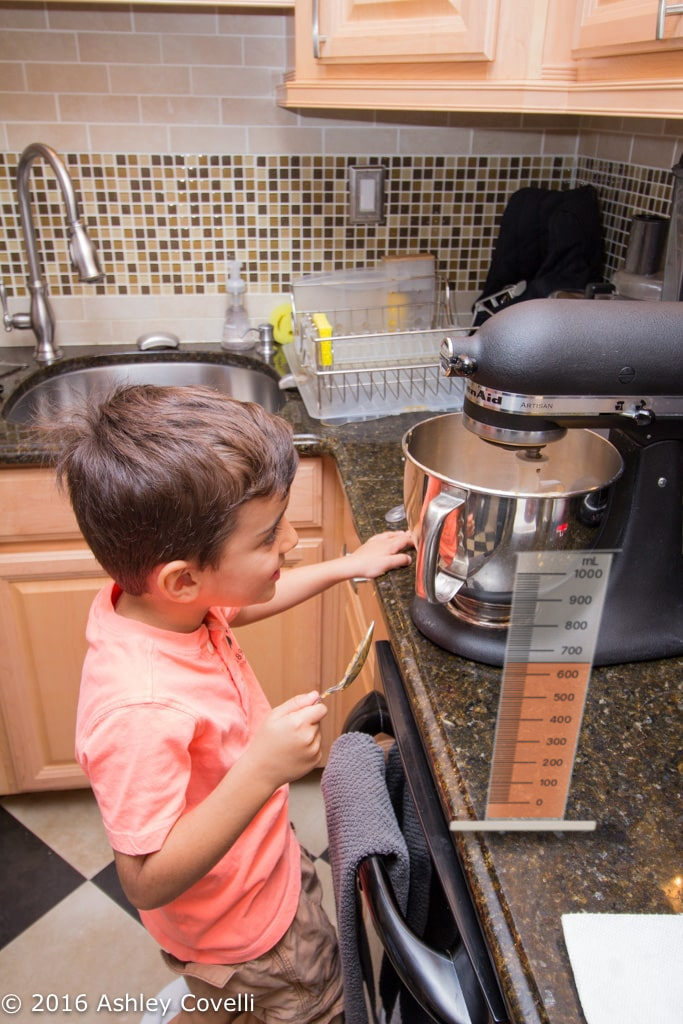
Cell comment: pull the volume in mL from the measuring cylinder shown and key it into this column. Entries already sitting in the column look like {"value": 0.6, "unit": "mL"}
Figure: {"value": 650, "unit": "mL"}
